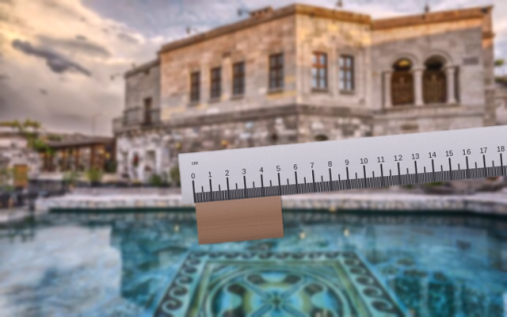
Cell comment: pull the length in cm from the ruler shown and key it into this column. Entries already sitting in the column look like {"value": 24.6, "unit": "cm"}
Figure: {"value": 5, "unit": "cm"}
